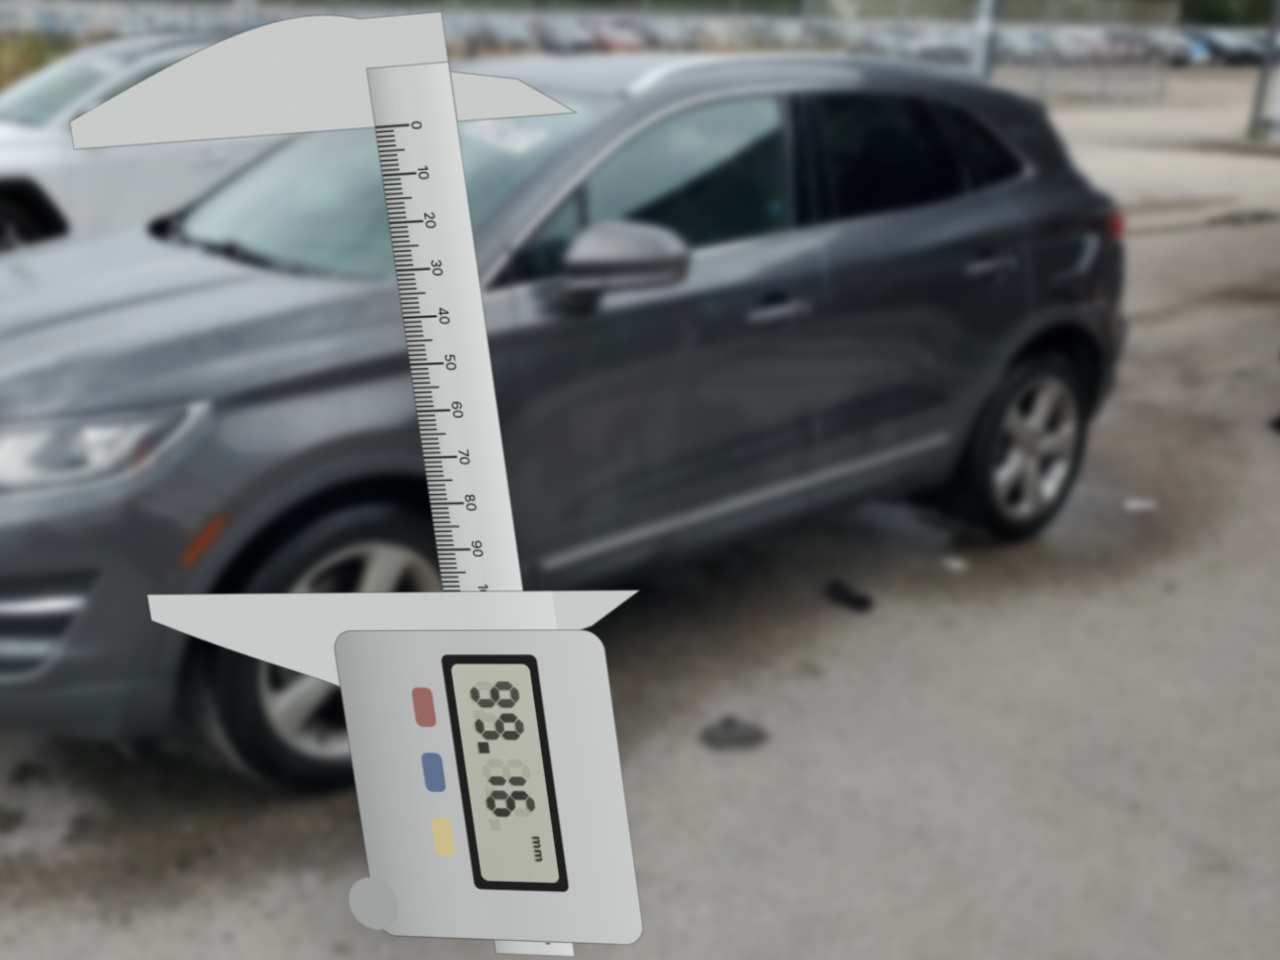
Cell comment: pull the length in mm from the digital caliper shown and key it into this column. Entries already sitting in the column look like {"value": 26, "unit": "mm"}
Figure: {"value": 99.16, "unit": "mm"}
